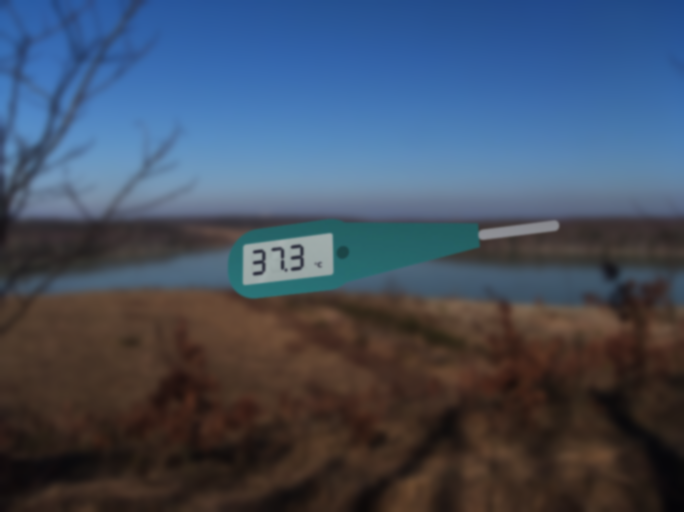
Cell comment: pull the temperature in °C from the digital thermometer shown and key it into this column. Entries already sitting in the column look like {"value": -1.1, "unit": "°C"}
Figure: {"value": 37.3, "unit": "°C"}
